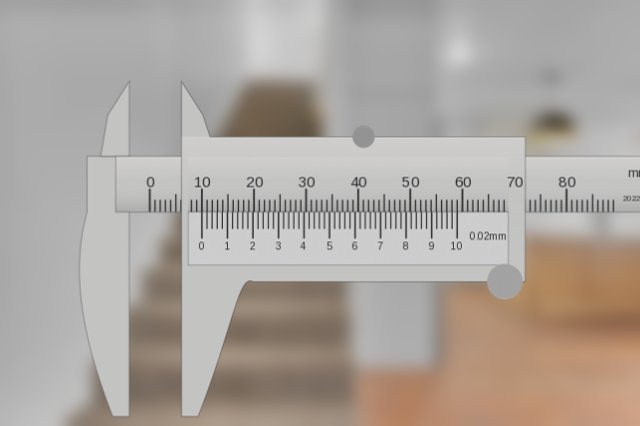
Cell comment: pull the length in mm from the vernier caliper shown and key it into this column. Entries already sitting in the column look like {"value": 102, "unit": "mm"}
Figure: {"value": 10.0, "unit": "mm"}
